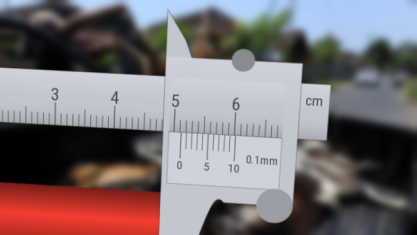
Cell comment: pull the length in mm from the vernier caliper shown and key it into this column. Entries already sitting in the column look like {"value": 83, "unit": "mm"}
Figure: {"value": 51.2, "unit": "mm"}
